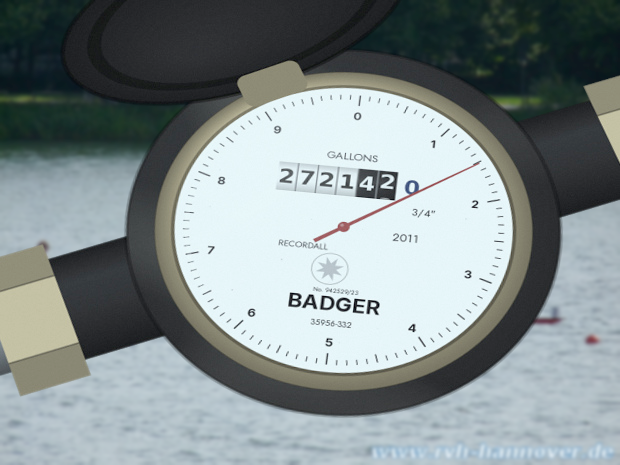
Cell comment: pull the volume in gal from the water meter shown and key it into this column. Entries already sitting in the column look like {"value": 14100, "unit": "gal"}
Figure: {"value": 2721421.5, "unit": "gal"}
